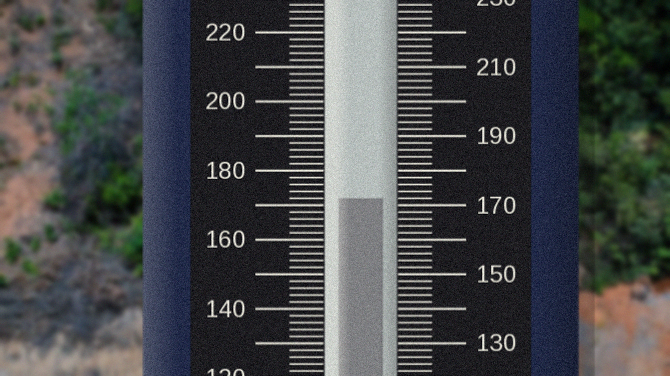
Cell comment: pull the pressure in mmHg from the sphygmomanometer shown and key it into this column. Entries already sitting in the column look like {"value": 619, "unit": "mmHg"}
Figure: {"value": 172, "unit": "mmHg"}
